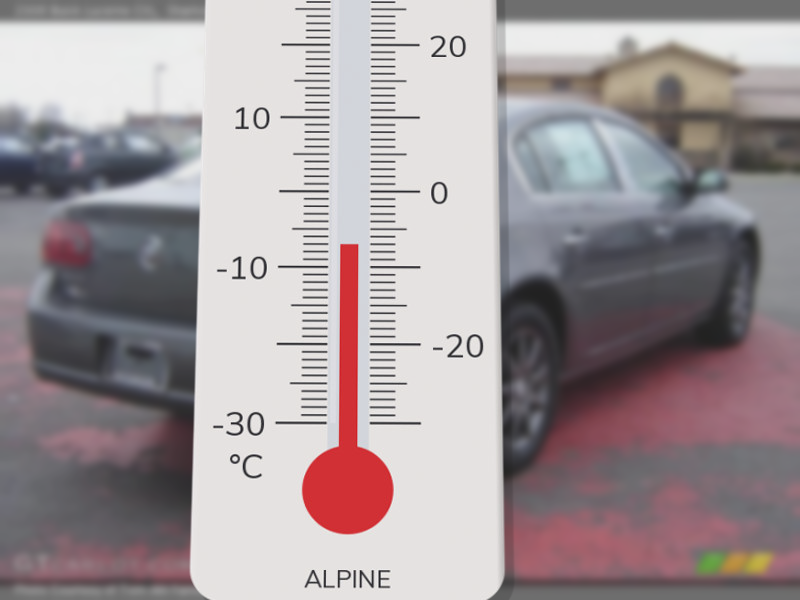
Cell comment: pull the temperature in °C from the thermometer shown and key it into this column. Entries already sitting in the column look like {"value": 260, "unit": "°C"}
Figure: {"value": -7, "unit": "°C"}
